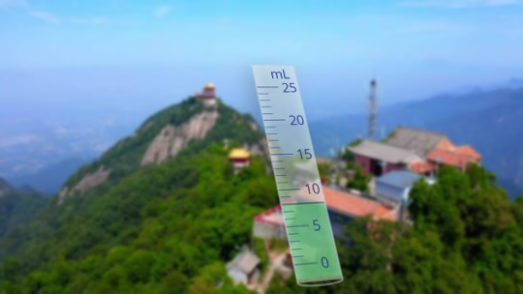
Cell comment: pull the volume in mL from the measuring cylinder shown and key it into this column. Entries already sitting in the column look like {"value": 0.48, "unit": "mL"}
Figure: {"value": 8, "unit": "mL"}
